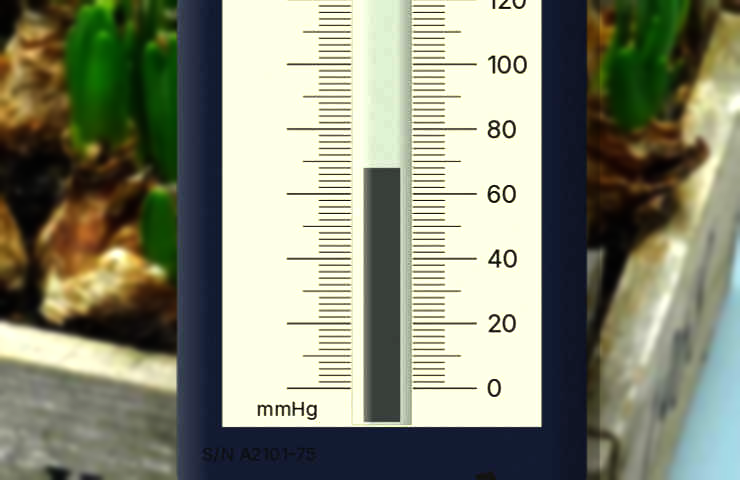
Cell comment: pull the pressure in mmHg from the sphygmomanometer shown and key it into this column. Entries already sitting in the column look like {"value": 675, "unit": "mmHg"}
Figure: {"value": 68, "unit": "mmHg"}
